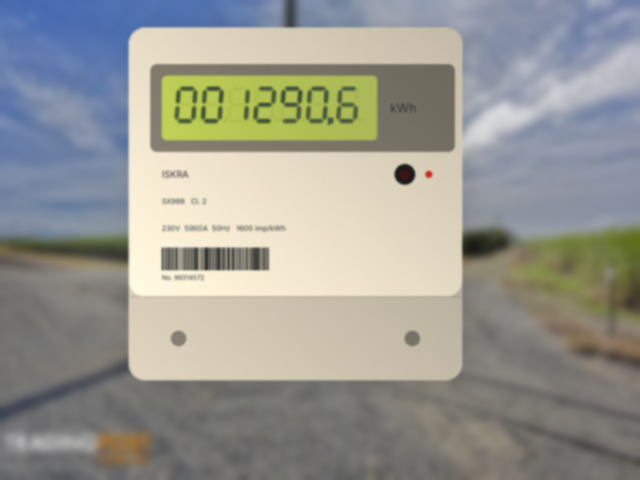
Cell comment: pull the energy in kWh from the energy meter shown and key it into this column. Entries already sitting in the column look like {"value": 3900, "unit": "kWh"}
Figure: {"value": 1290.6, "unit": "kWh"}
